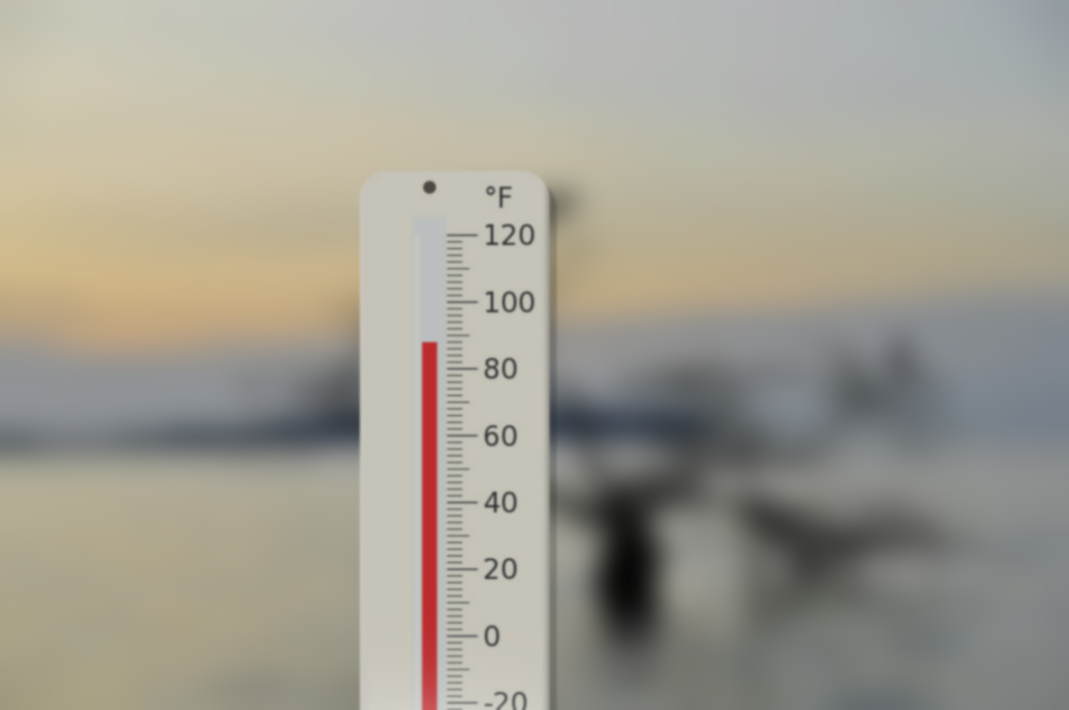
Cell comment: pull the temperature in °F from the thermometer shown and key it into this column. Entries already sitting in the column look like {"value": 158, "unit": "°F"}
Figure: {"value": 88, "unit": "°F"}
